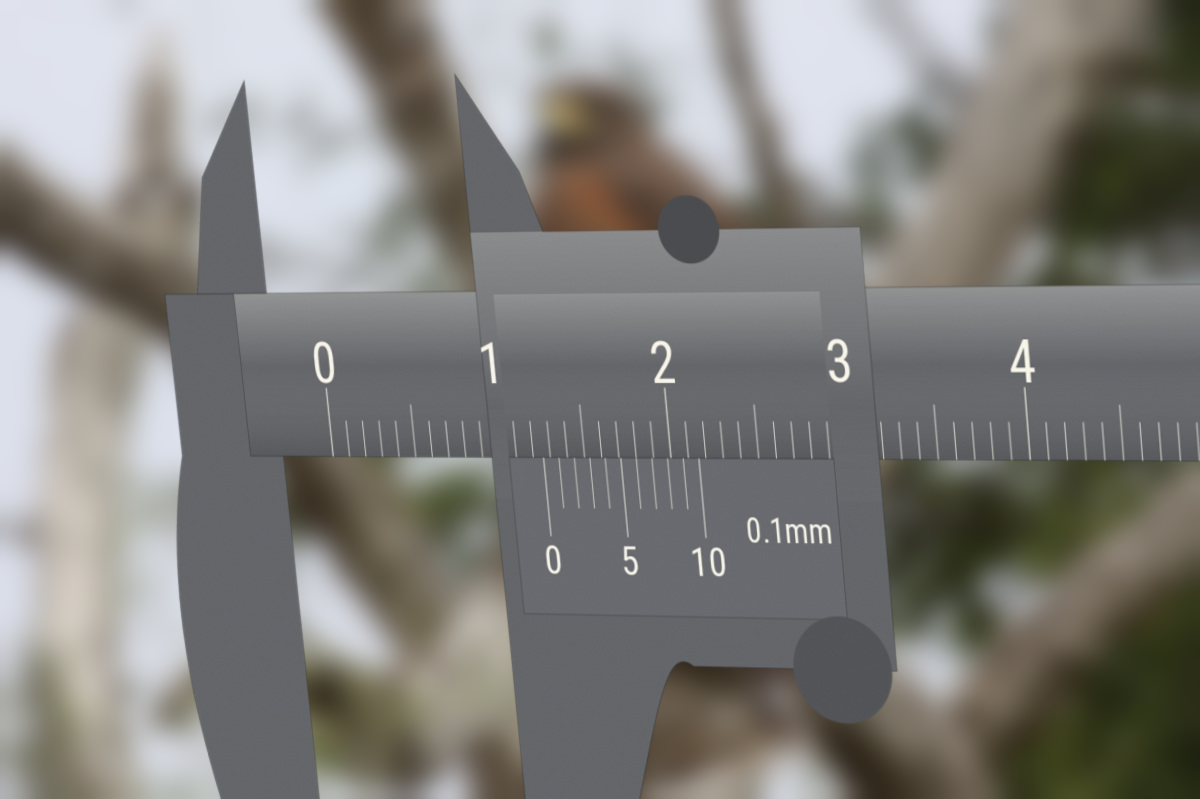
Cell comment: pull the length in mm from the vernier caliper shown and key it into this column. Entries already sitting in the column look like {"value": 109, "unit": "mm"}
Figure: {"value": 12.6, "unit": "mm"}
